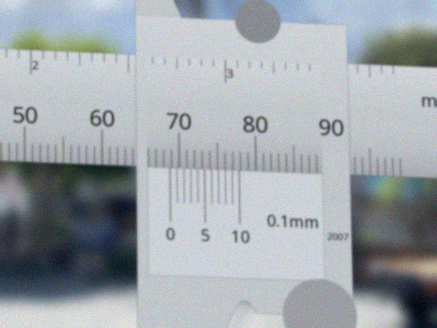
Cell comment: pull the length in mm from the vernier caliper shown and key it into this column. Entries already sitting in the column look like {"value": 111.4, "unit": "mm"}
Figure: {"value": 68.8, "unit": "mm"}
